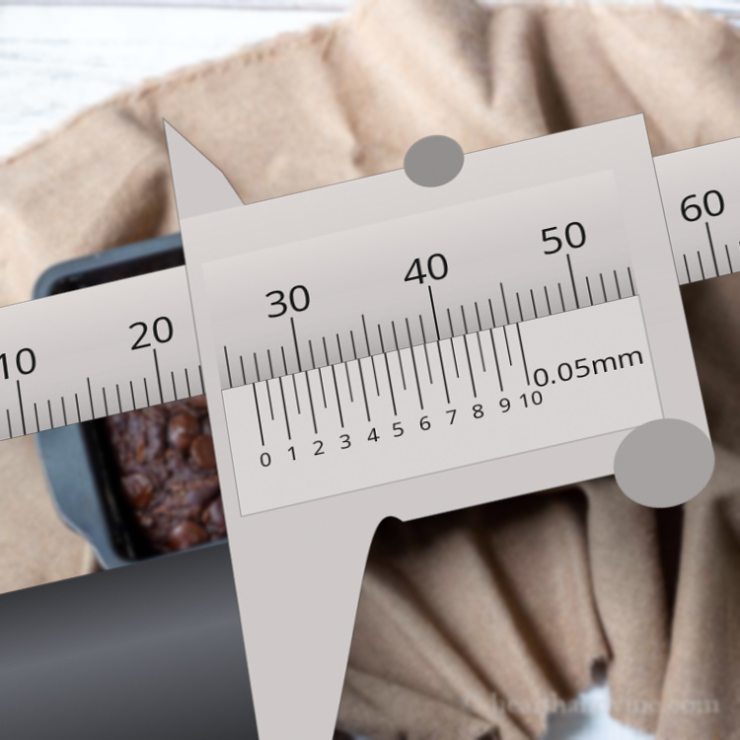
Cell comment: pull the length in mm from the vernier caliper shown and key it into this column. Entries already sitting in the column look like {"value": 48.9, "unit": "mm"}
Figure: {"value": 26.6, "unit": "mm"}
